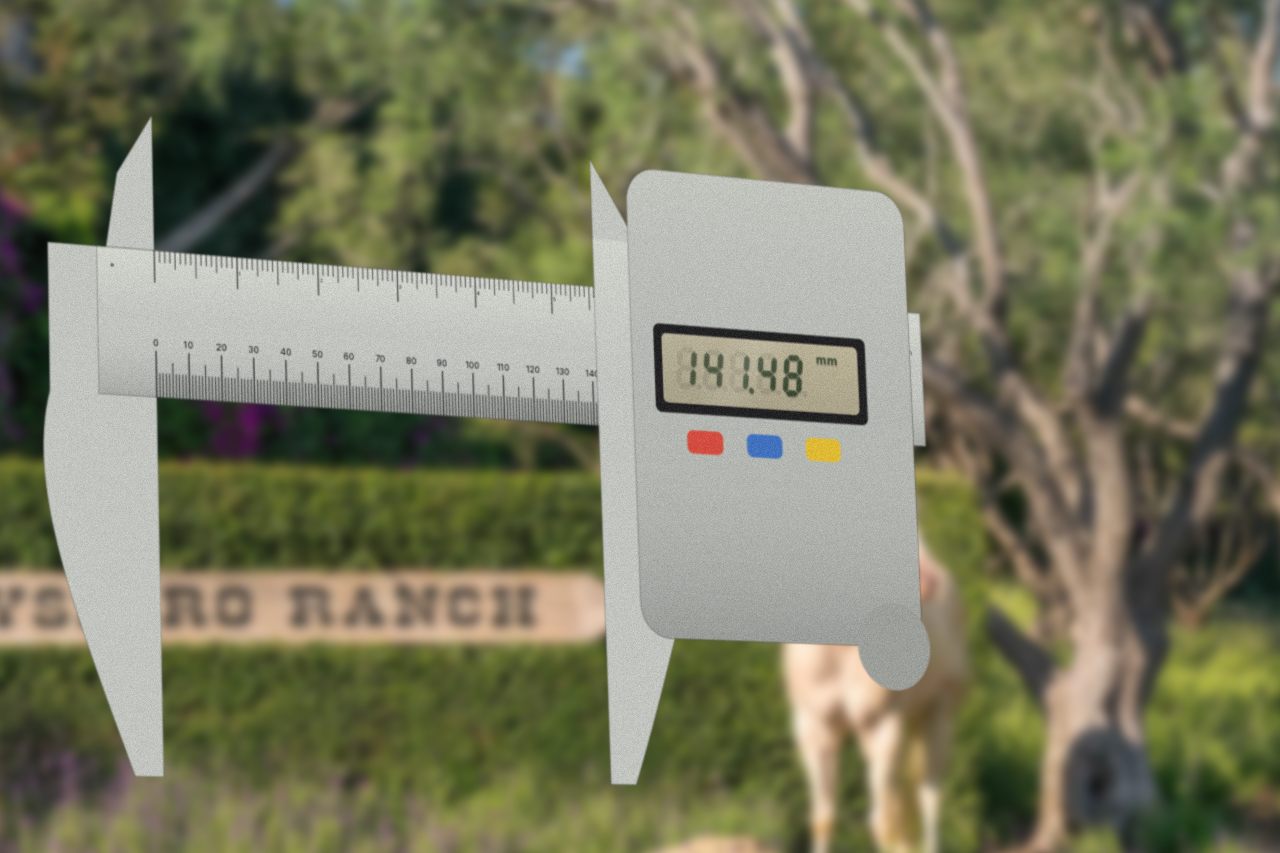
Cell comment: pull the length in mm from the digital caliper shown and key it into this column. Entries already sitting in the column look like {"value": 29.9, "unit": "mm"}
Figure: {"value": 141.48, "unit": "mm"}
